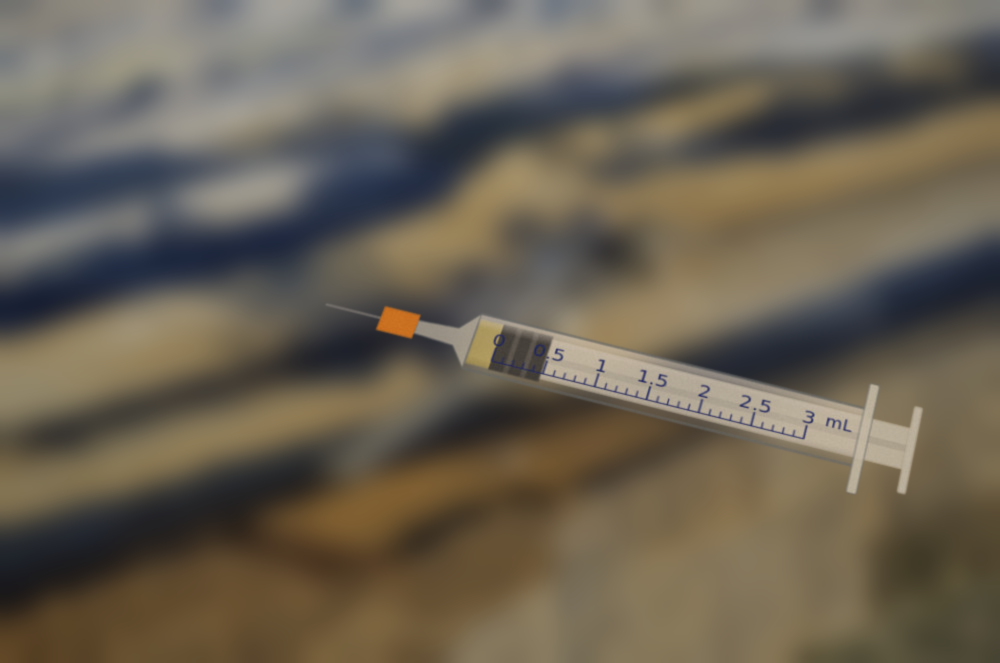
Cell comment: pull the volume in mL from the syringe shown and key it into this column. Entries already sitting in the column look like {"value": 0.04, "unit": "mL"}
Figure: {"value": 0, "unit": "mL"}
